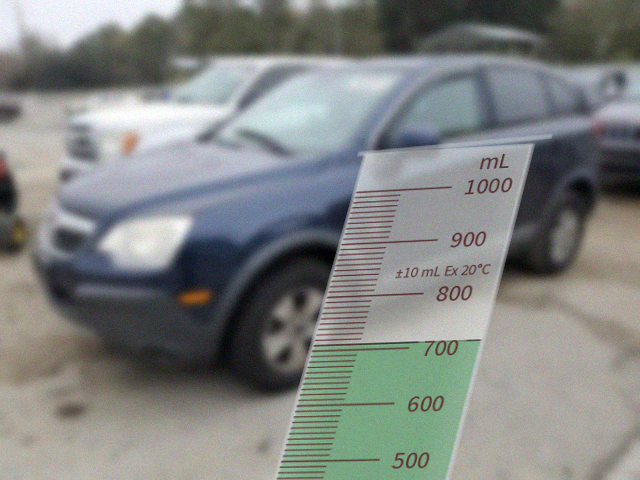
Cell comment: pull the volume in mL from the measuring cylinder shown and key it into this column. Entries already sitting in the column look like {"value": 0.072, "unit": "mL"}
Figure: {"value": 710, "unit": "mL"}
